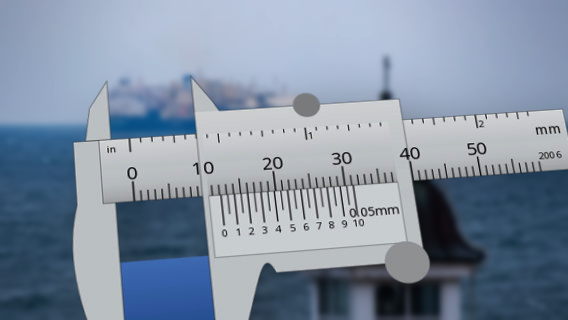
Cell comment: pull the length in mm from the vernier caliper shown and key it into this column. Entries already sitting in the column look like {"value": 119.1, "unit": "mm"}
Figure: {"value": 12.2, "unit": "mm"}
